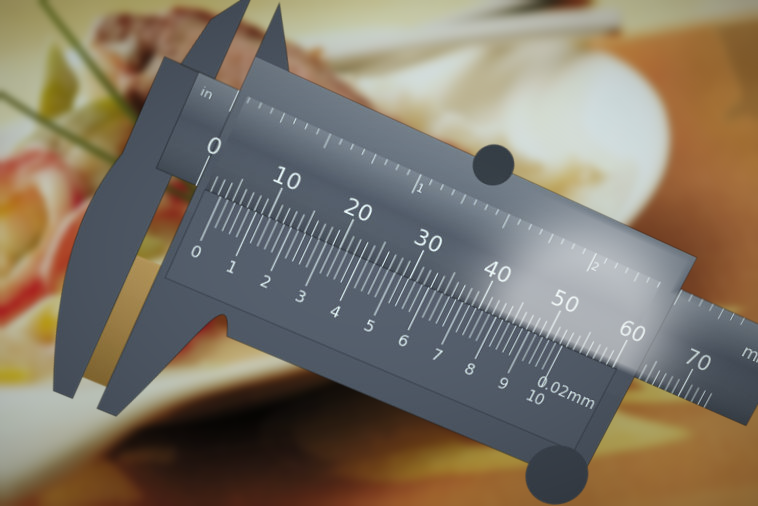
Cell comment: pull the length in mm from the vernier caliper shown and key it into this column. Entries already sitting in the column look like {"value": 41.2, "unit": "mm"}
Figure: {"value": 3.4, "unit": "mm"}
